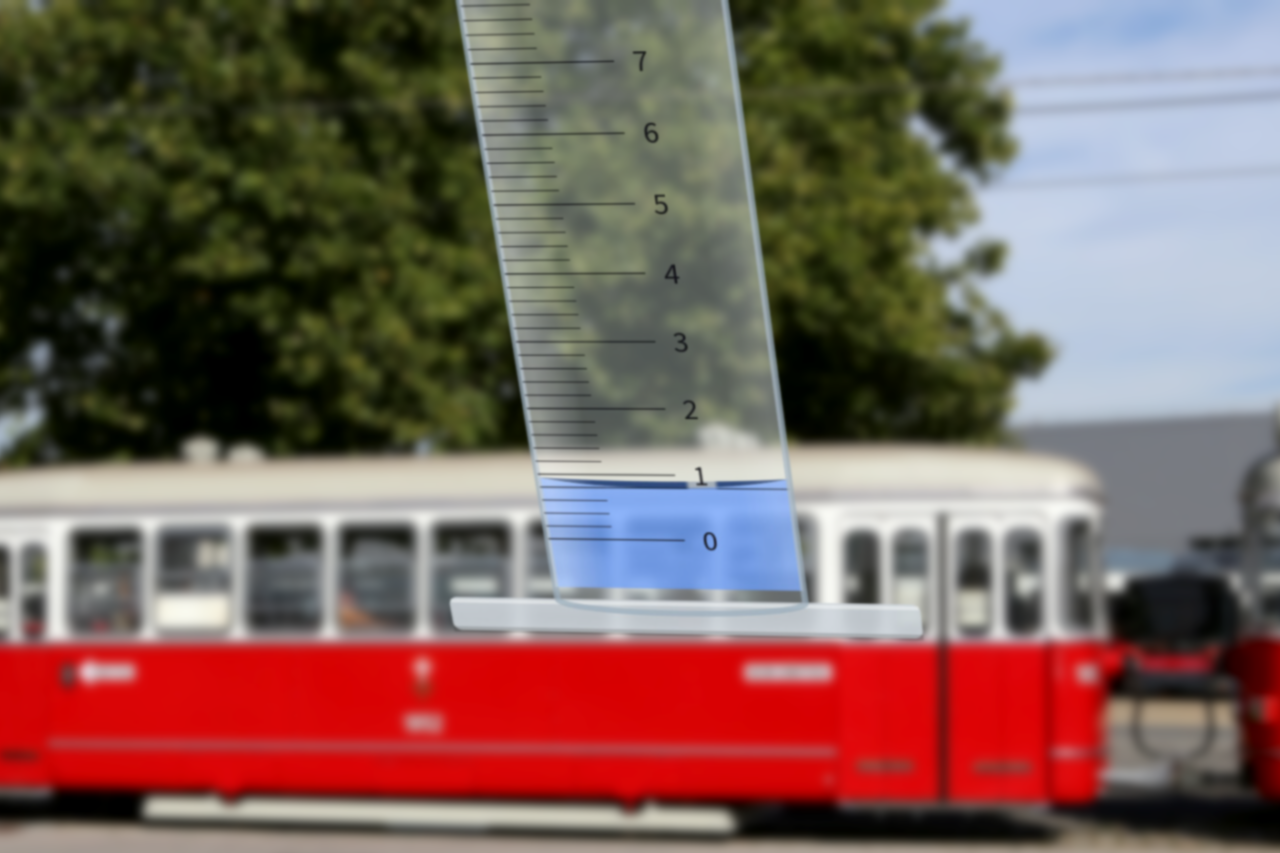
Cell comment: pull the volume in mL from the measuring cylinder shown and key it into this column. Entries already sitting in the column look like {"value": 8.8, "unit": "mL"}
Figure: {"value": 0.8, "unit": "mL"}
